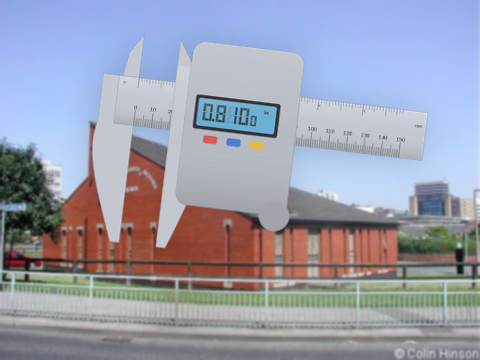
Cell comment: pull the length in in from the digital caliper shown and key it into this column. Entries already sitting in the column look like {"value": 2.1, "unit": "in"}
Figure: {"value": 0.8100, "unit": "in"}
